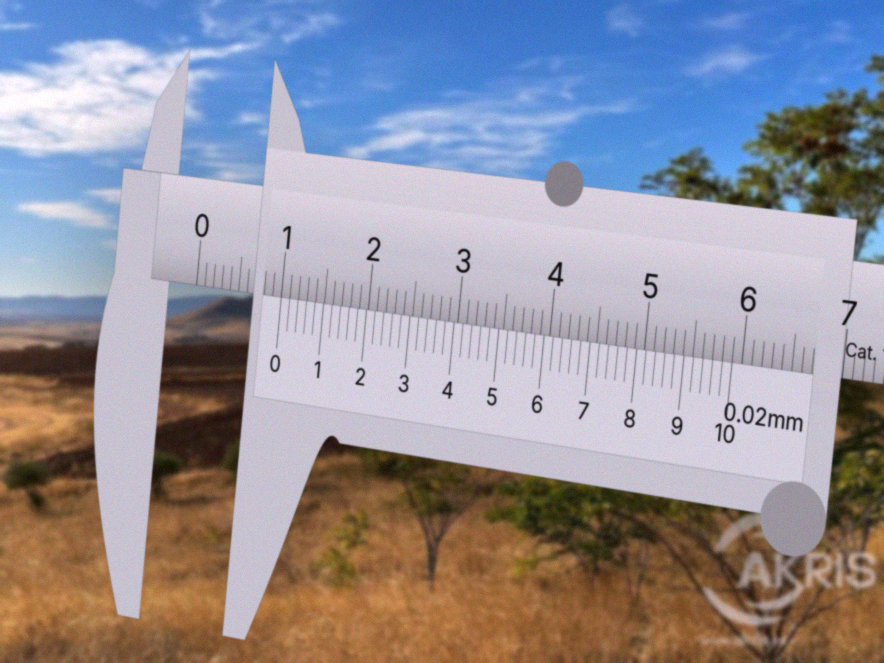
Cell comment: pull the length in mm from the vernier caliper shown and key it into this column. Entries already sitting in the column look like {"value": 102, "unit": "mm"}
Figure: {"value": 10.0, "unit": "mm"}
